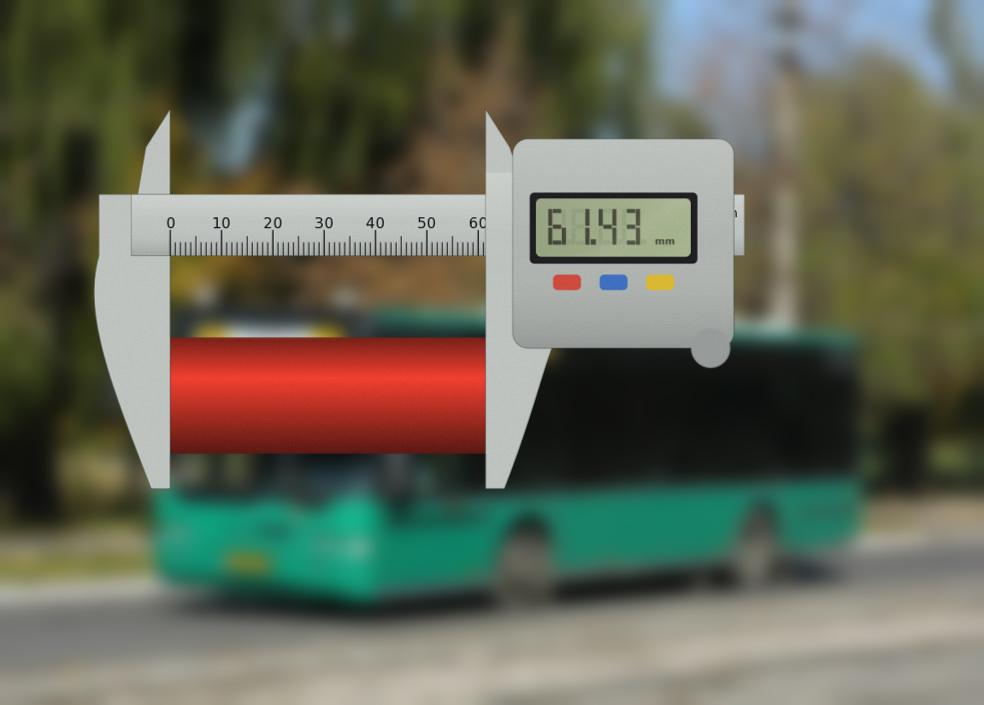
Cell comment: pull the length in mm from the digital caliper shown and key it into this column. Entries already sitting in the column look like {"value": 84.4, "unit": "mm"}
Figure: {"value": 61.43, "unit": "mm"}
